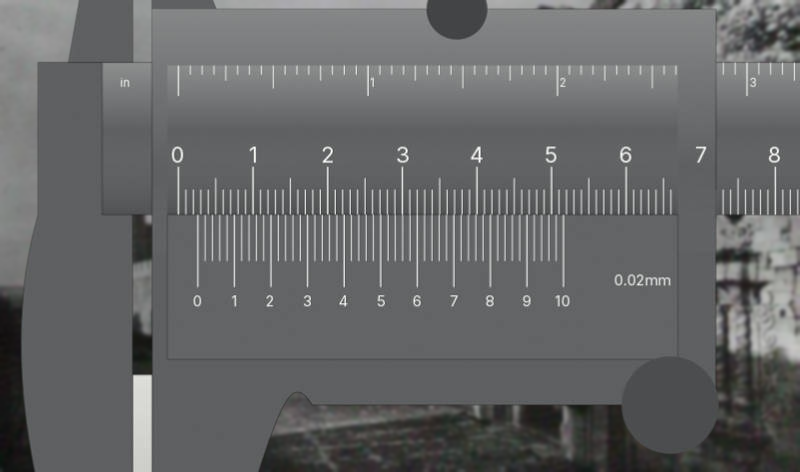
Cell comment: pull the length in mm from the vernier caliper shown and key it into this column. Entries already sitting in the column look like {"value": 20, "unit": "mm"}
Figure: {"value": 2.6, "unit": "mm"}
